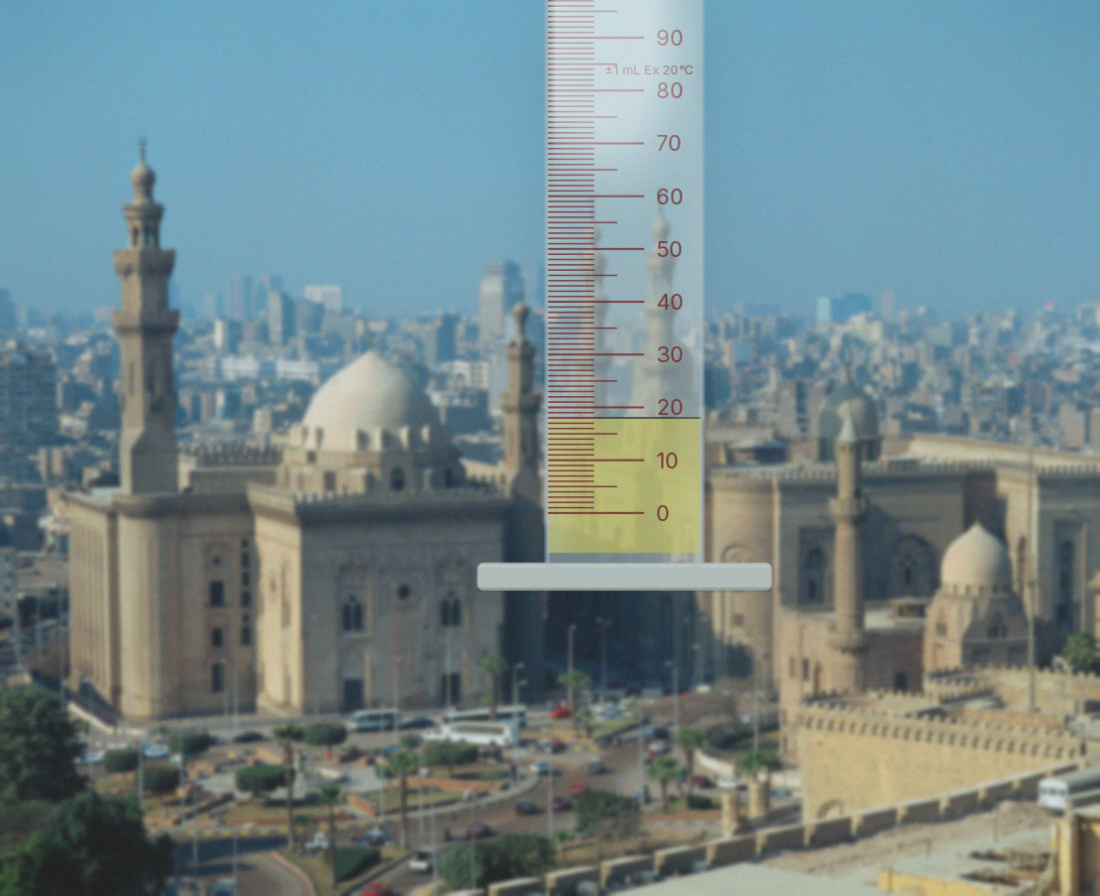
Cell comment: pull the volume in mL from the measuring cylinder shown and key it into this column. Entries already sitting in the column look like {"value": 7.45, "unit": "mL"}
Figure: {"value": 18, "unit": "mL"}
